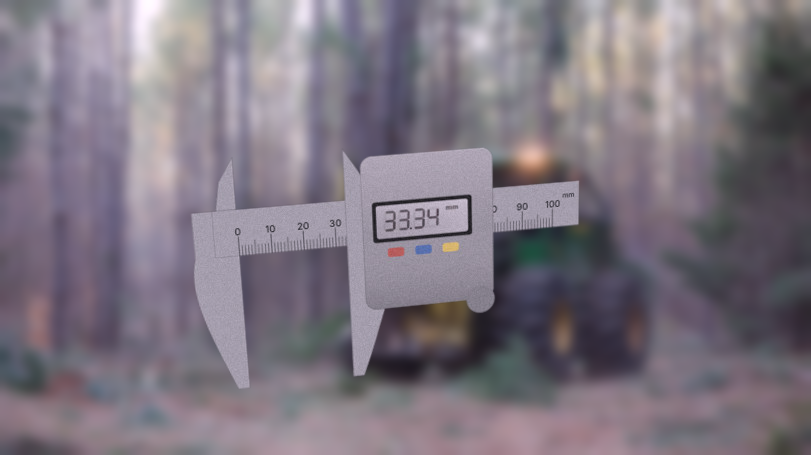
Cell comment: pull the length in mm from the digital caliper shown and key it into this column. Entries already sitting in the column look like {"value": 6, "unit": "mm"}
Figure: {"value": 33.34, "unit": "mm"}
